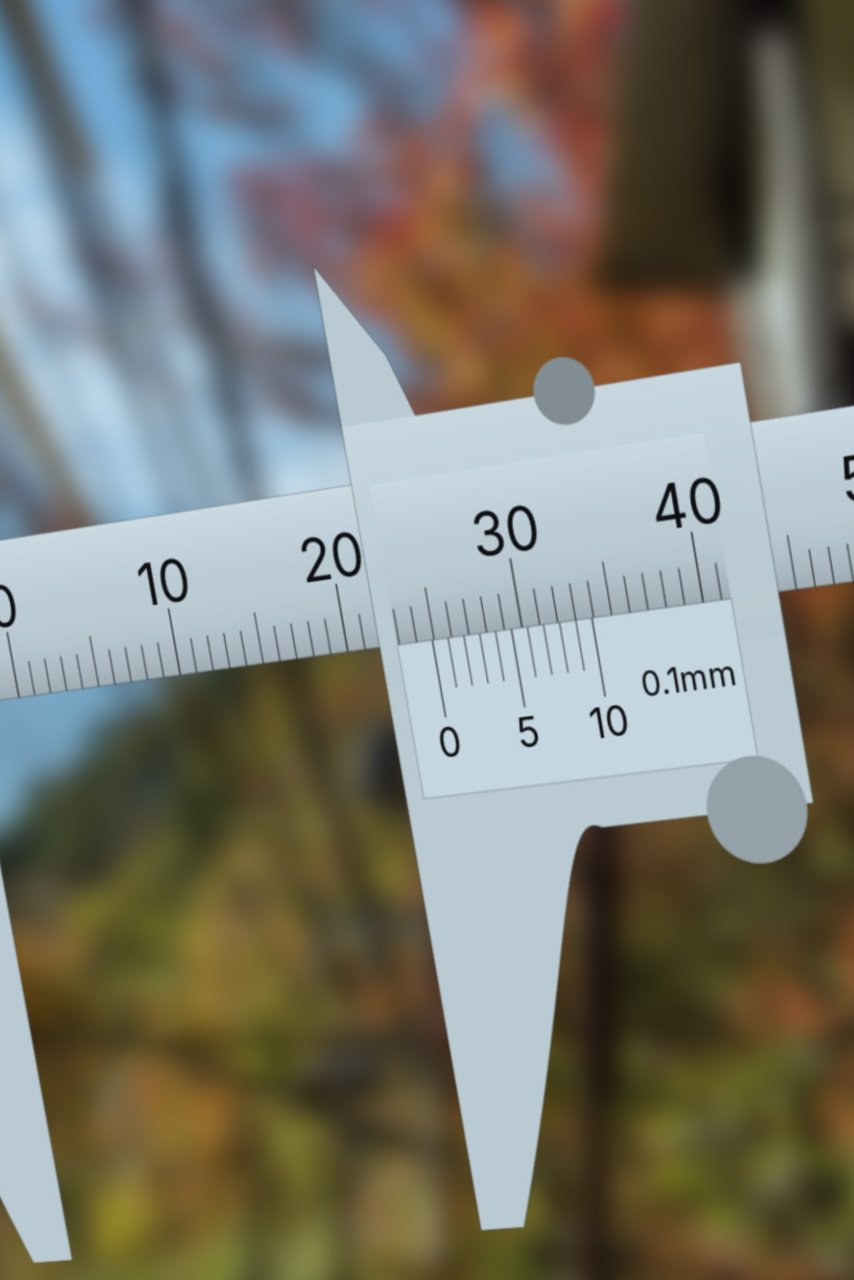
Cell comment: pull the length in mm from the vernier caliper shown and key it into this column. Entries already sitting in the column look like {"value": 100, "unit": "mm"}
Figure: {"value": 24.9, "unit": "mm"}
